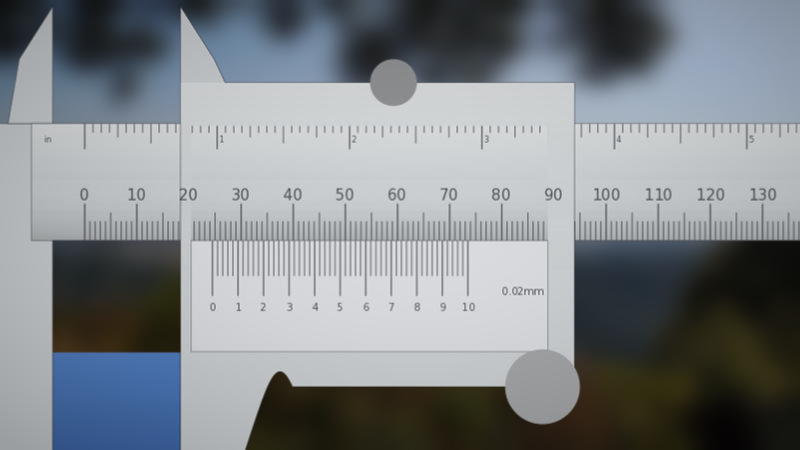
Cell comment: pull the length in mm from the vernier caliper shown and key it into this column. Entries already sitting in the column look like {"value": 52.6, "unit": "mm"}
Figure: {"value": 24.5, "unit": "mm"}
